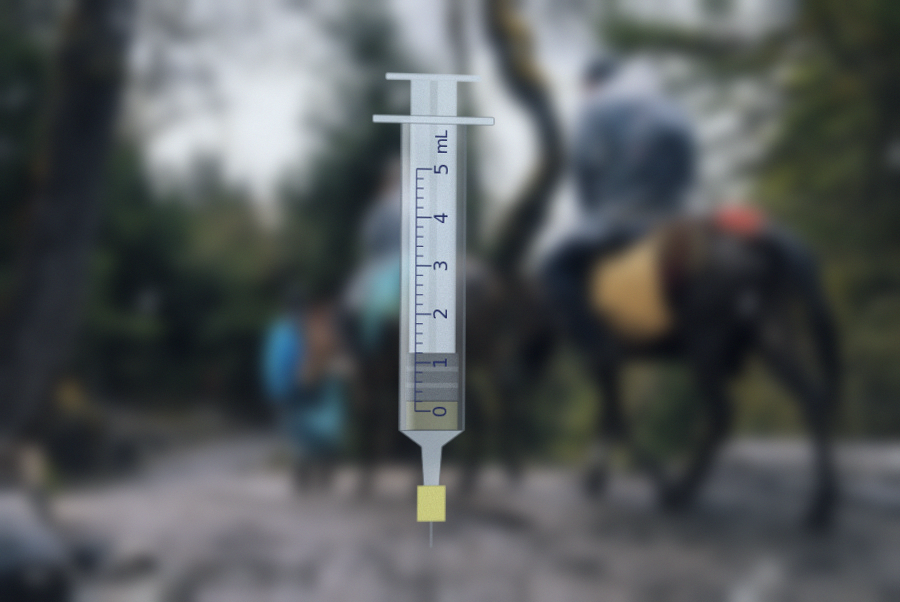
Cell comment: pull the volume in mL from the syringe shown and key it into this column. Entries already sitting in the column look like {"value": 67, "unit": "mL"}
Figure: {"value": 0.2, "unit": "mL"}
